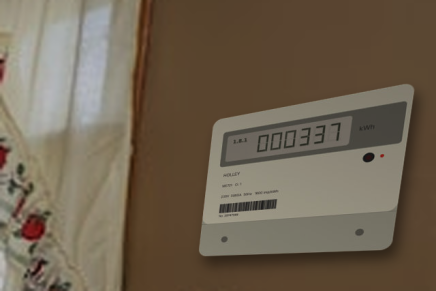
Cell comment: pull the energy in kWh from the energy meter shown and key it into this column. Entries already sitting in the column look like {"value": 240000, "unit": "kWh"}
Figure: {"value": 337, "unit": "kWh"}
